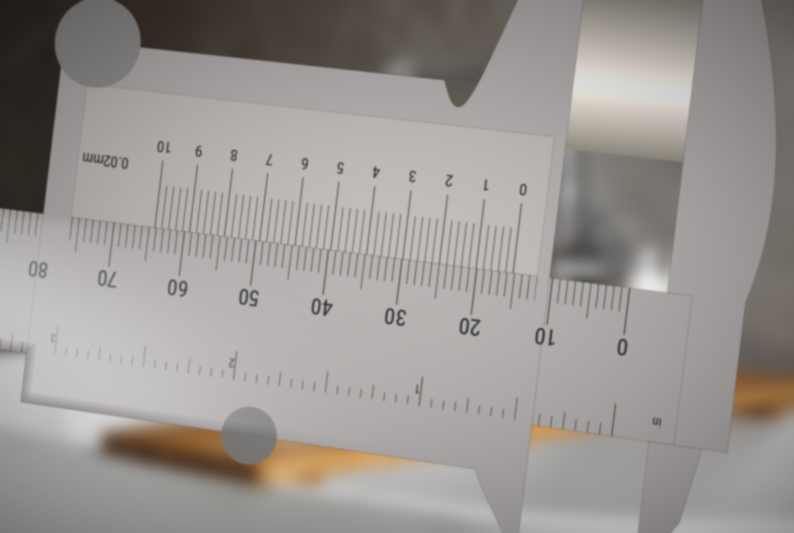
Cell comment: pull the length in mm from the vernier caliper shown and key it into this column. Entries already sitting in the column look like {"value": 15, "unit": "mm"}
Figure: {"value": 15.2, "unit": "mm"}
